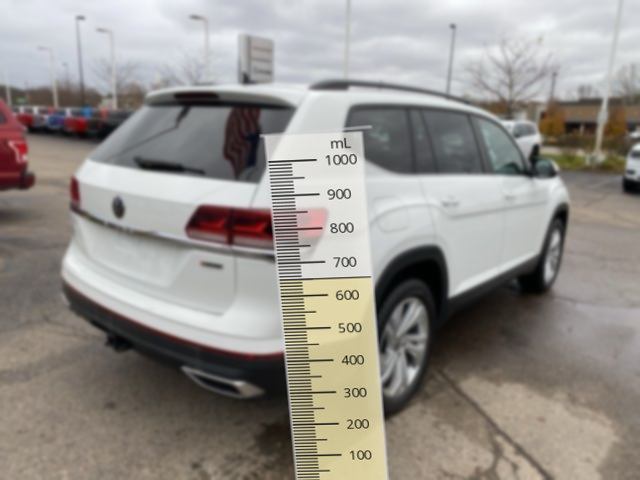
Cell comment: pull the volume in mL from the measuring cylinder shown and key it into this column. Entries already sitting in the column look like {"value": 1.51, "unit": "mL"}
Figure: {"value": 650, "unit": "mL"}
